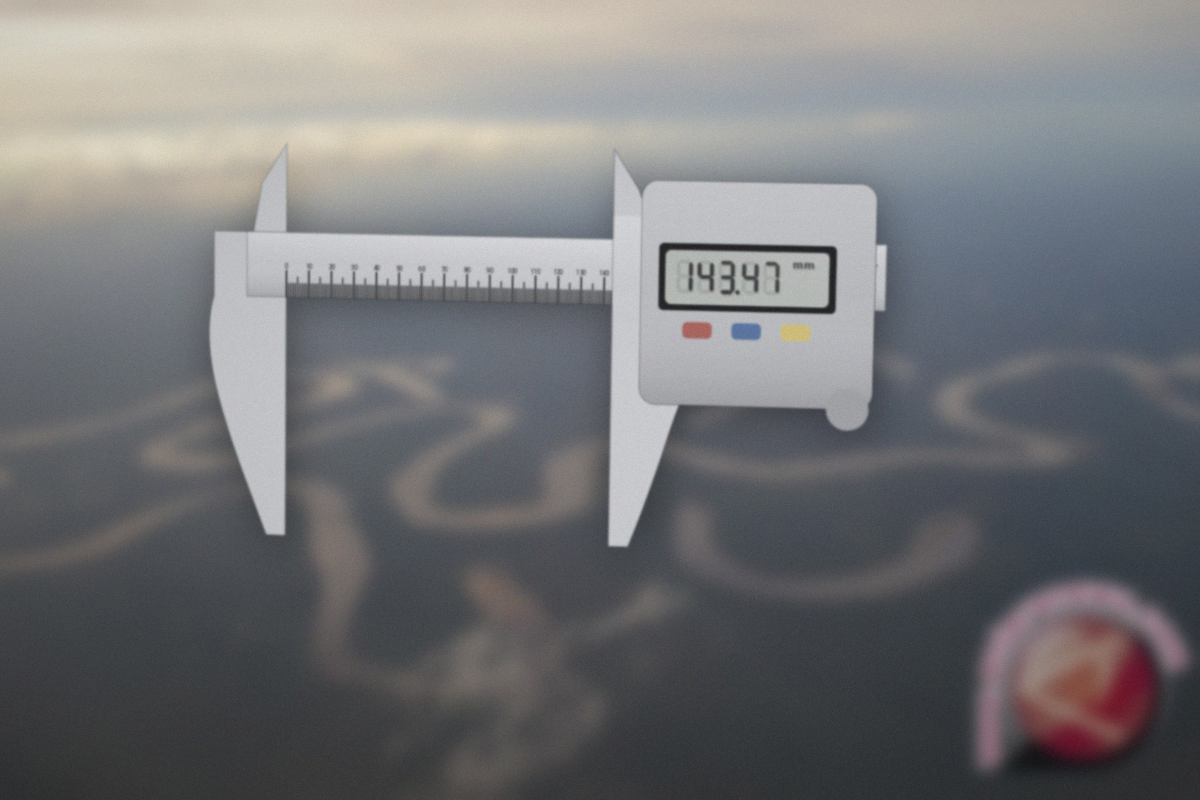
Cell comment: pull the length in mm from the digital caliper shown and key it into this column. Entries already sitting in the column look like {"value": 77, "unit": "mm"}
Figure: {"value": 143.47, "unit": "mm"}
